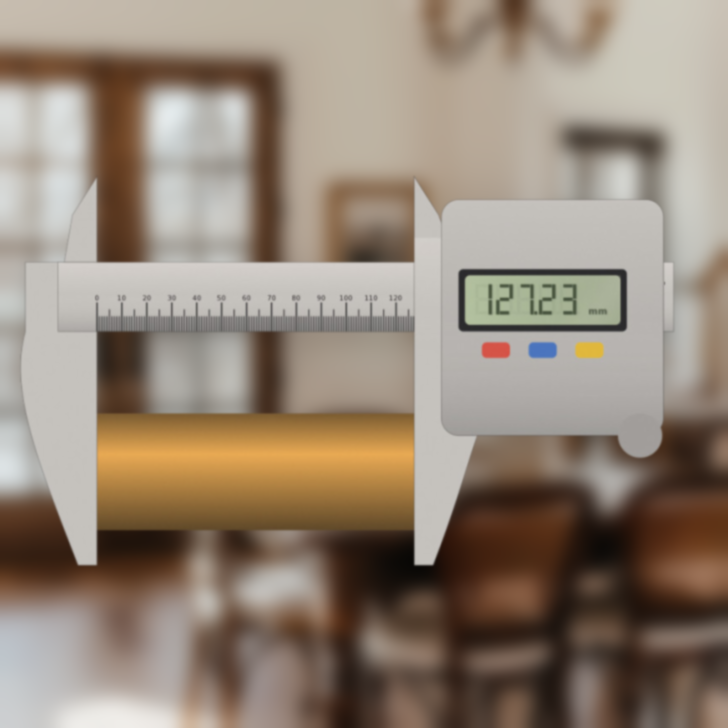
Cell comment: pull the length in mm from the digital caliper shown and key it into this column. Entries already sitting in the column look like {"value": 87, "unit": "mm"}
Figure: {"value": 127.23, "unit": "mm"}
